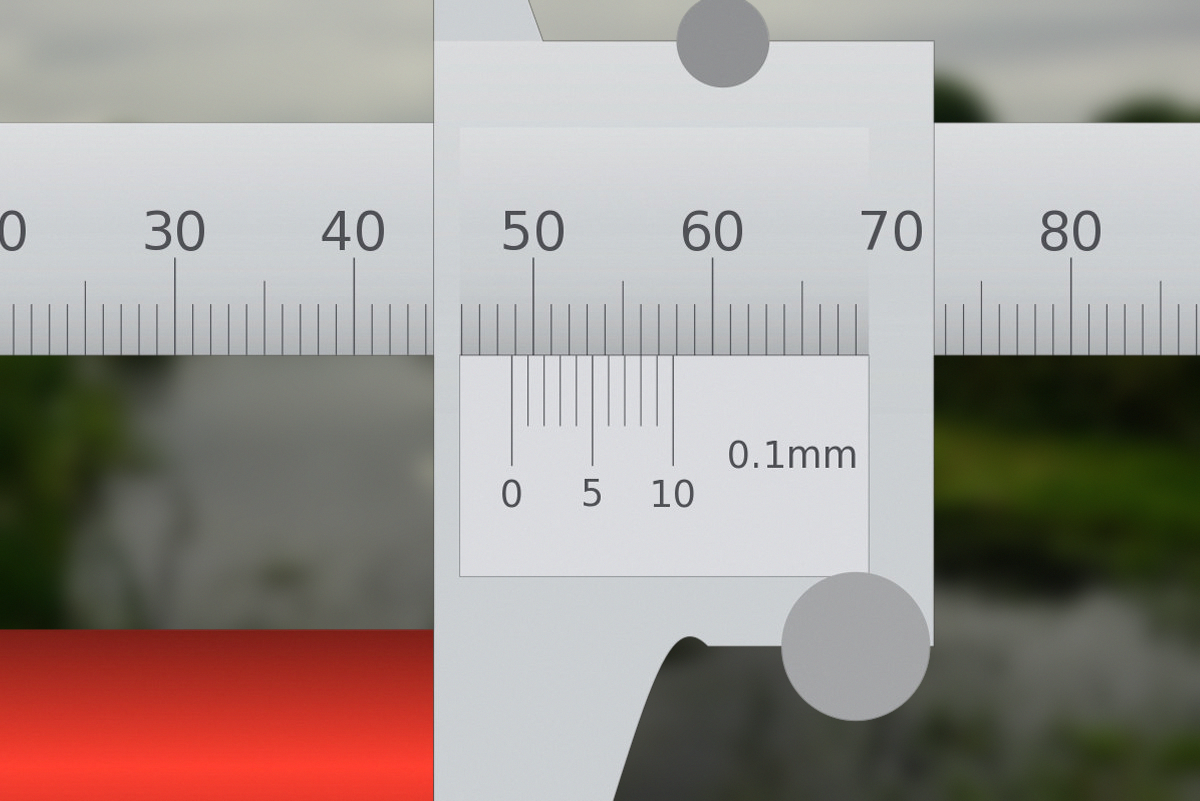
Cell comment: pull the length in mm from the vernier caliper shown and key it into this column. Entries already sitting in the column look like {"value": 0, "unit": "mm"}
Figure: {"value": 48.8, "unit": "mm"}
